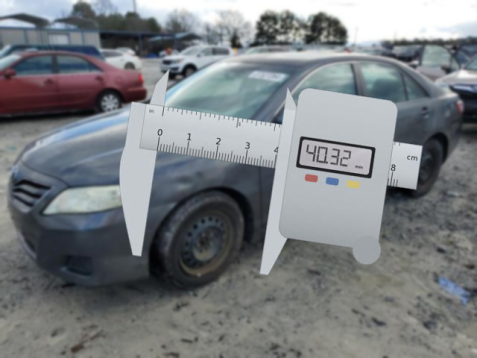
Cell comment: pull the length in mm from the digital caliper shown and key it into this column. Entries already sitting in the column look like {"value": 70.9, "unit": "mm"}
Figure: {"value": 40.32, "unit": "mm"}
